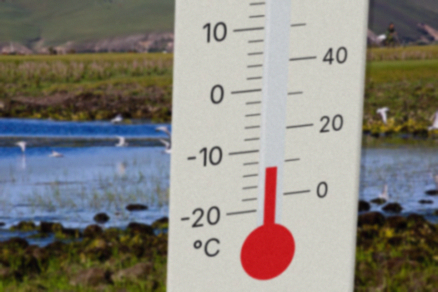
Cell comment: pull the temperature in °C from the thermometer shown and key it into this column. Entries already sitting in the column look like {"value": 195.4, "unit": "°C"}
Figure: {"value": -13, "unit": "°C"}
